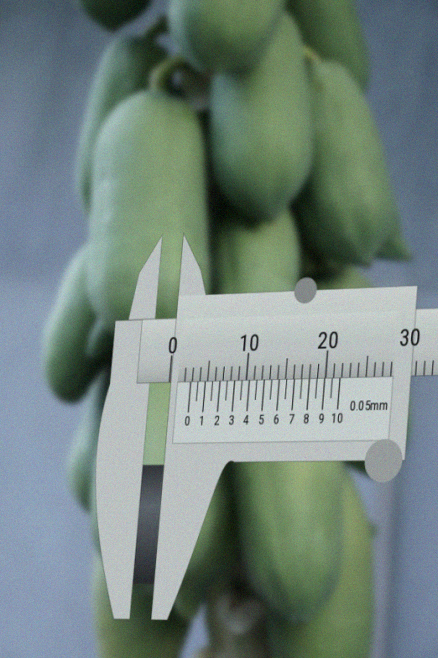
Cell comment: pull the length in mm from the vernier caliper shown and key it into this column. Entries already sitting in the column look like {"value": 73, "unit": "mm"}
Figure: {"value": 2.8, "unit": "mm"}
